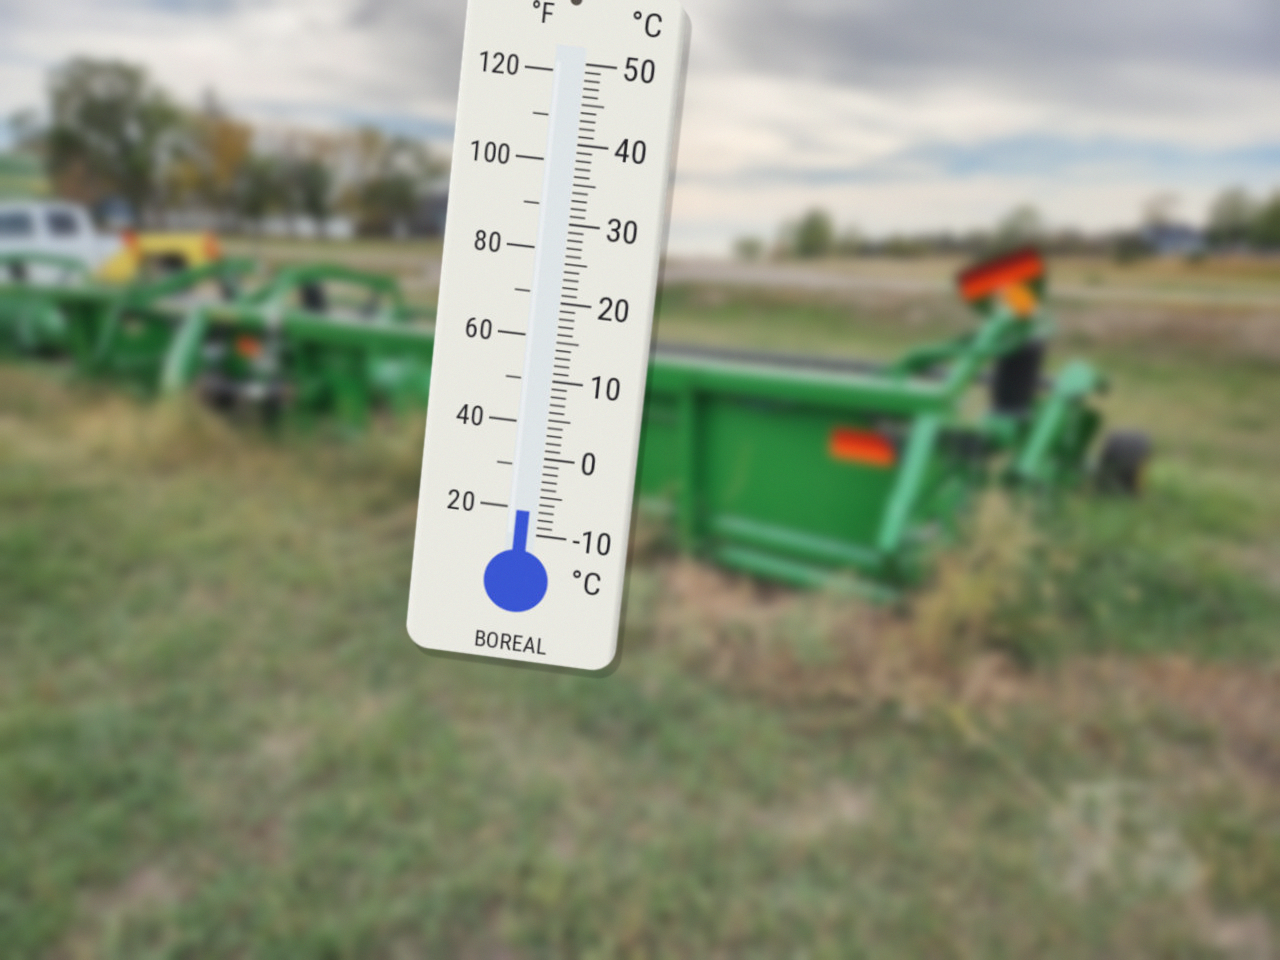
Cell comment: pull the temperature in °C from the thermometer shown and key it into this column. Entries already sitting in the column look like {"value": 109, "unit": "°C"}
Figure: {"value": -7, "unit": "°C"}
